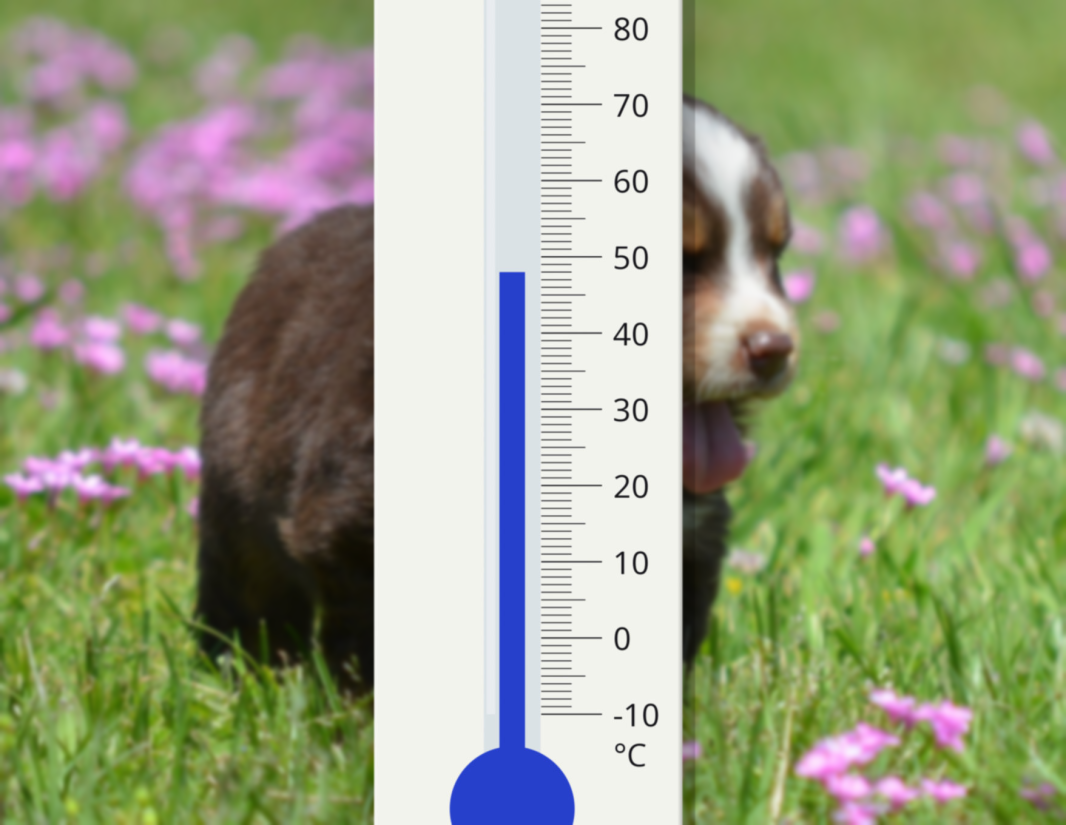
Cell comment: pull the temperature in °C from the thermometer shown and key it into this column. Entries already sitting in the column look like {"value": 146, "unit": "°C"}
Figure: {"value": 48, "unit": "°C"}
